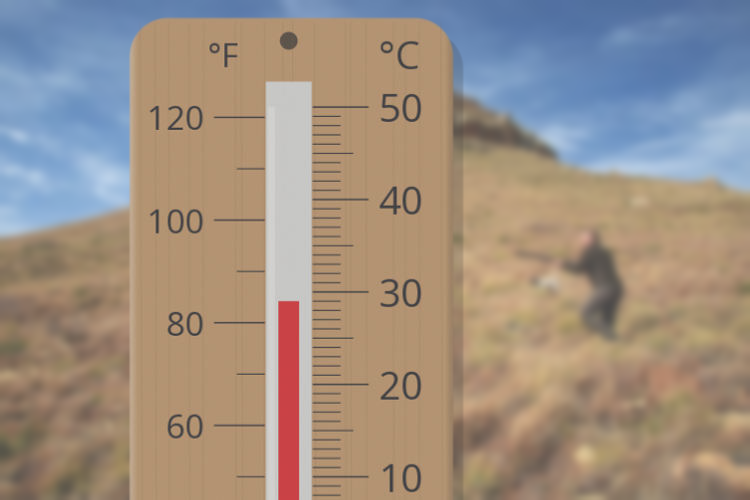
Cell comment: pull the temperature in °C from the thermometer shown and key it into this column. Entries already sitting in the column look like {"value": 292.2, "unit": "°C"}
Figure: {"value": 29, "unit": "°C"}
